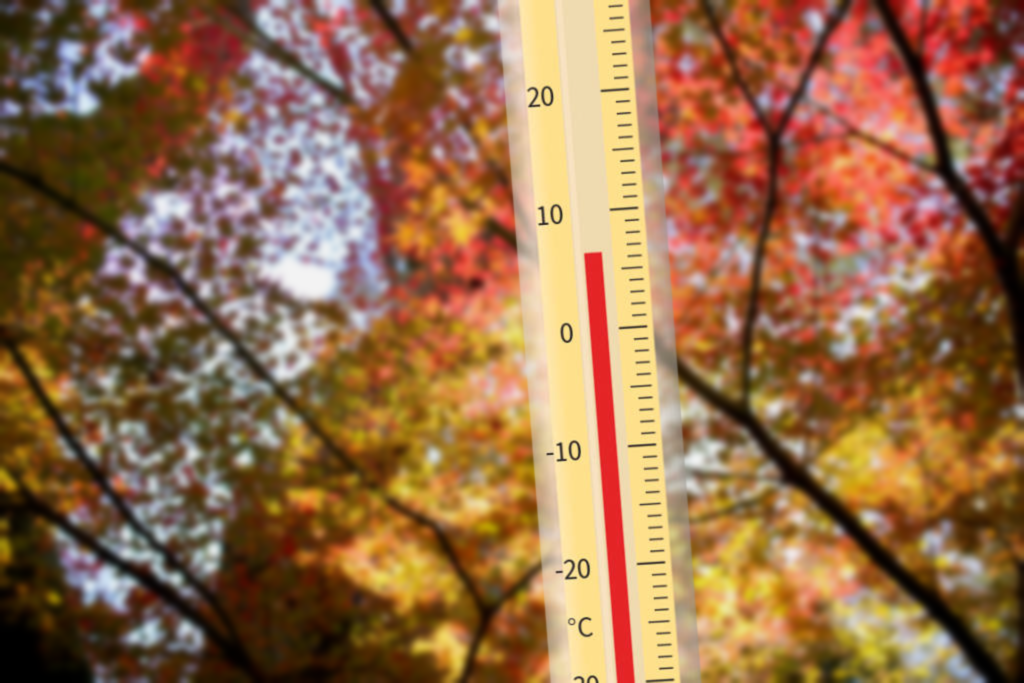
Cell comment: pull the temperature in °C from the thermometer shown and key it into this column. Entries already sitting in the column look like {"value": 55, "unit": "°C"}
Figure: {"value": 6.5, "unit": "°C"}
